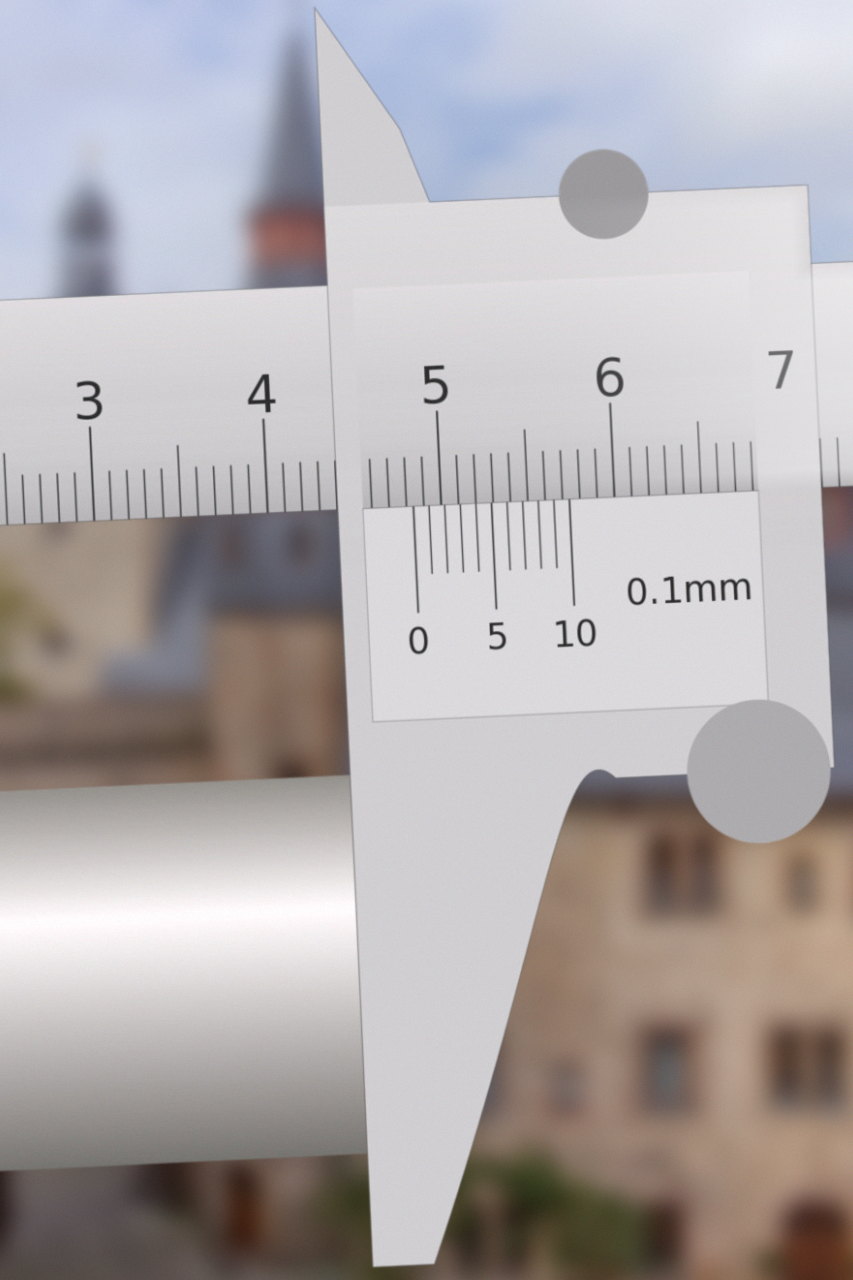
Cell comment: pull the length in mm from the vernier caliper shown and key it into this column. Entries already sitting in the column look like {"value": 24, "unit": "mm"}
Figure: {"value": 48.4, "unit": "mm"}
